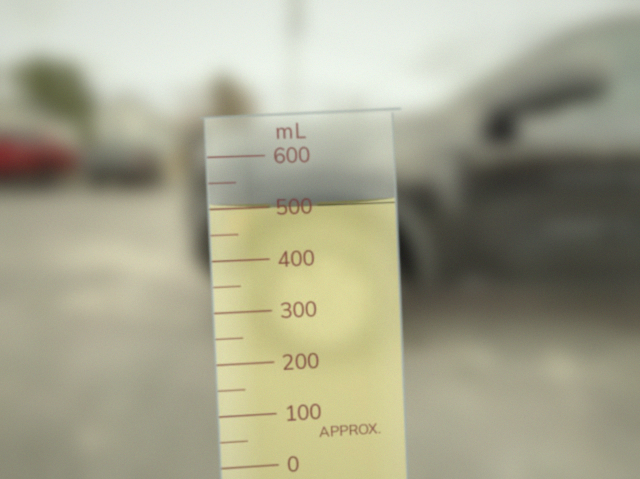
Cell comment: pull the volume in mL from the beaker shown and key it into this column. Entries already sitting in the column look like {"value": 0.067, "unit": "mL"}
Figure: {"value": 500, "unit": "mL"}
